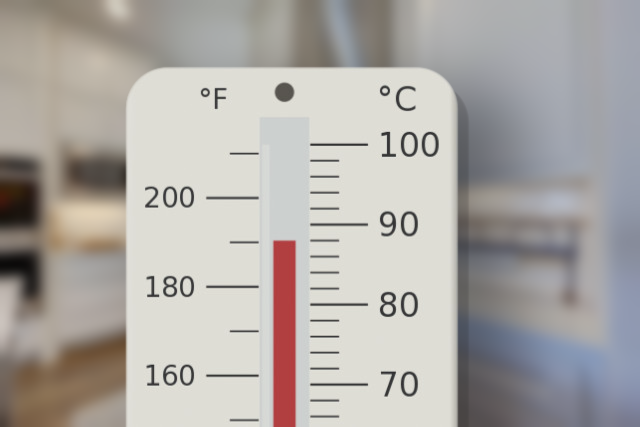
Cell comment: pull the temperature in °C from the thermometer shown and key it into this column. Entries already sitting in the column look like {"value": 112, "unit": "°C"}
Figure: {"value": 88, "unit": "°C"}
